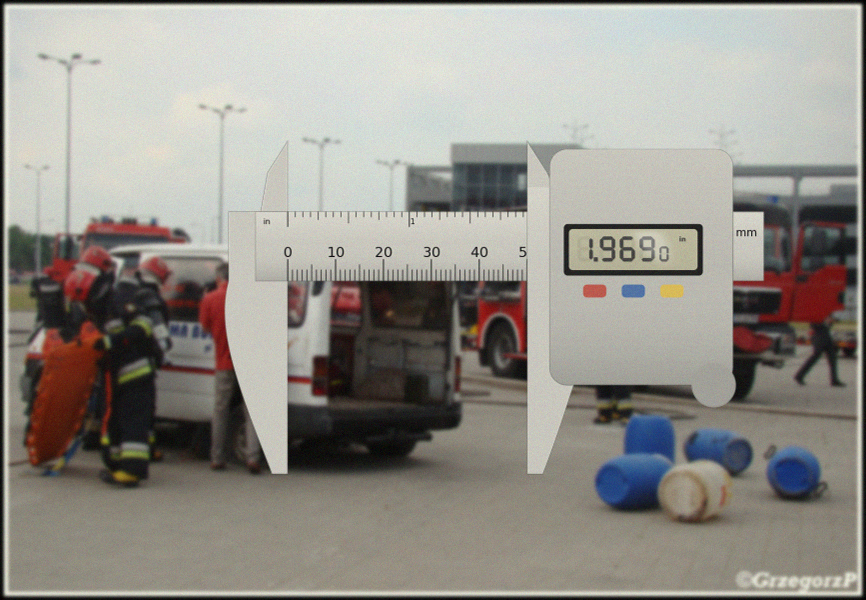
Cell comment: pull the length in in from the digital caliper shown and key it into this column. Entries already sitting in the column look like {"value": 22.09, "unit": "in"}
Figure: {"value": 1.9690, "unit": "in"}
